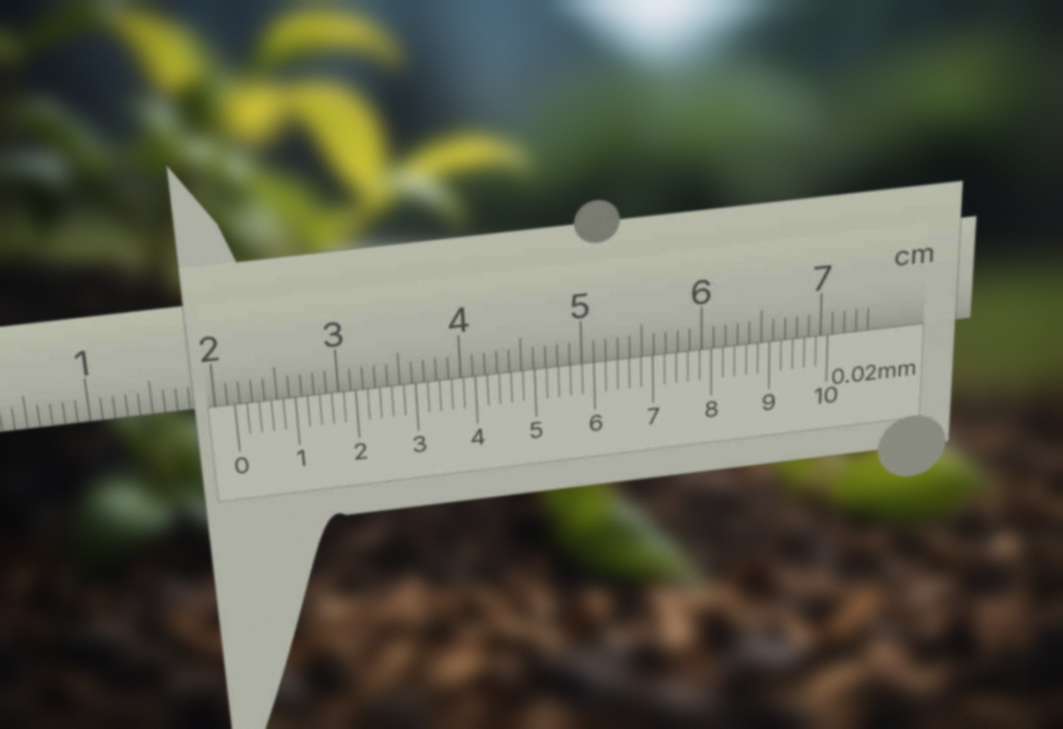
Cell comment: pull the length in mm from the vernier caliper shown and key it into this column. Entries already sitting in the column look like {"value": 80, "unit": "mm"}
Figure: {"value": 21.6, "unit": "mm"}
